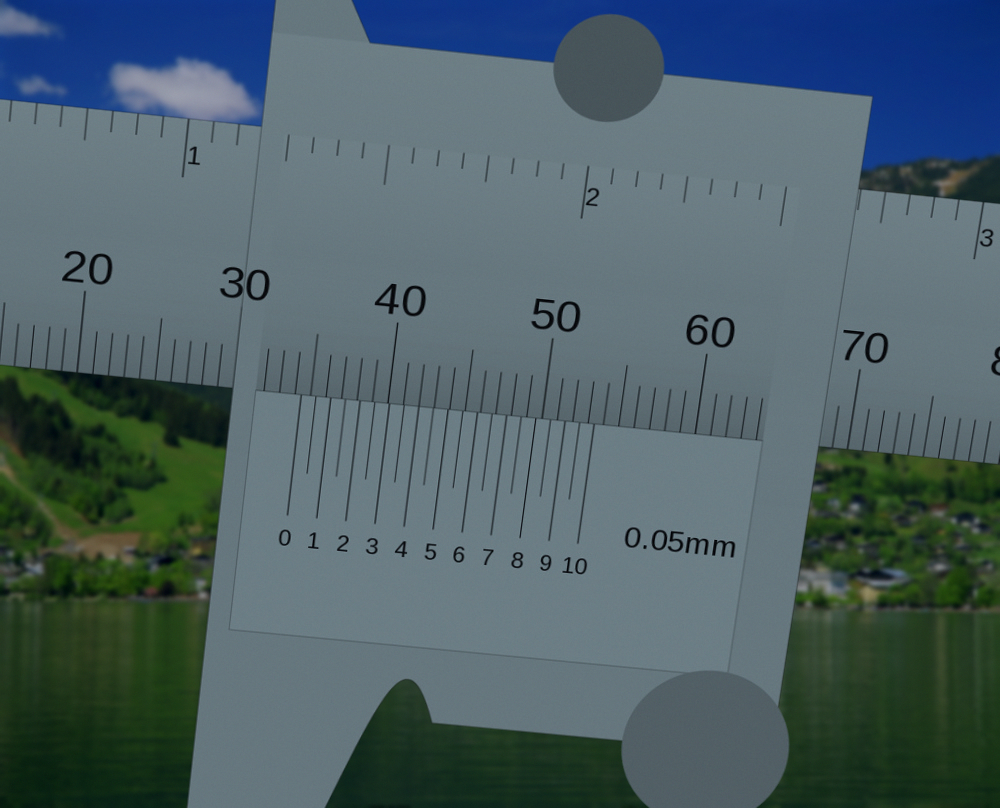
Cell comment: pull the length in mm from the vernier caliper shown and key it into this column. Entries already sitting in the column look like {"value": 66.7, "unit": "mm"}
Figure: {"value": 34.4, "unit": "mm"}
